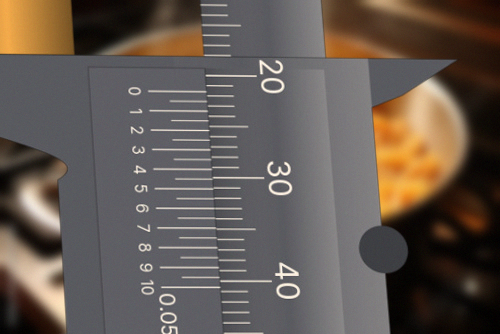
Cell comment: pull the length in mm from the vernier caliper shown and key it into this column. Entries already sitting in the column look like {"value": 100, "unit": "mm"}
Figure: {"value": 21.6, "unit": "mm"}
